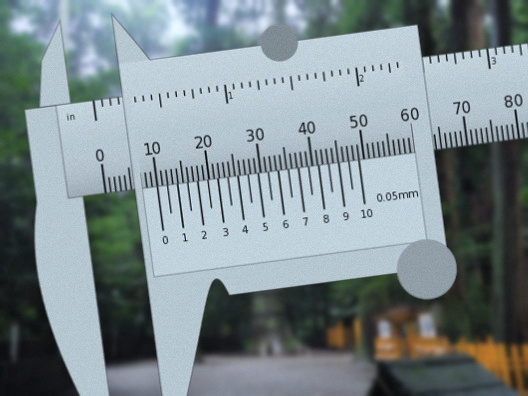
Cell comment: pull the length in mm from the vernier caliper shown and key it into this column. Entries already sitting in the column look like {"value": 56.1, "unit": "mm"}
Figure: {"value": 10.0, "unit": "mm"}
